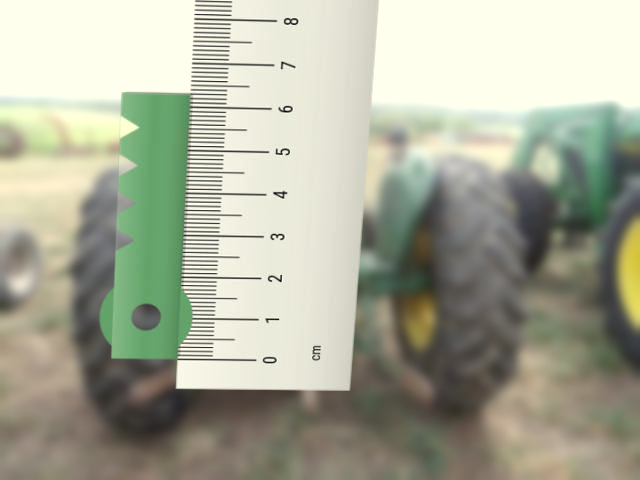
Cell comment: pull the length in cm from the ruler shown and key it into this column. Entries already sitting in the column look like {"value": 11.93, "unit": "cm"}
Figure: {"value": 6.3, "unit": "cm"}
